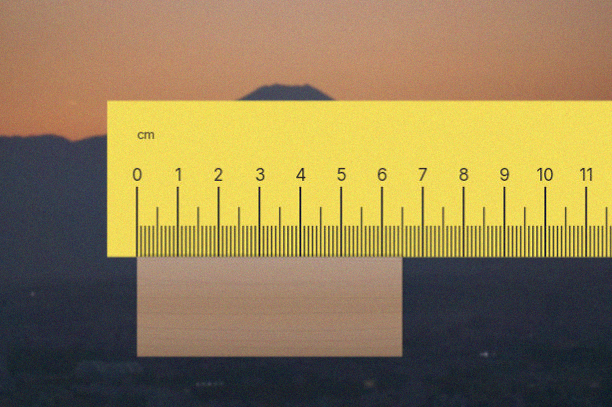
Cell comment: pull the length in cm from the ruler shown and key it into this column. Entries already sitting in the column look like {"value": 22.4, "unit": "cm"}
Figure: {"value": 6.5, "unit": "cm"}
